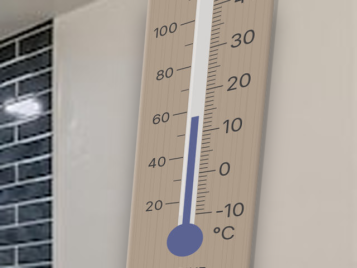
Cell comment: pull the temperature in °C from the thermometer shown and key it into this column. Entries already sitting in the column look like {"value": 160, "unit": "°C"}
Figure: {"value": 14, "unit": "°C"}
